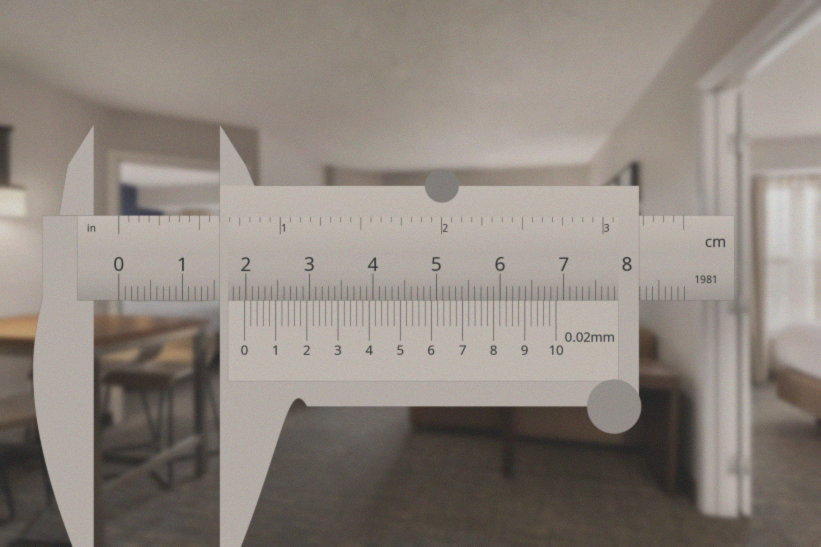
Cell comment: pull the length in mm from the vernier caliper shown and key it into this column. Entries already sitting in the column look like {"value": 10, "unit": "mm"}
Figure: {"value": 19.8, "unit": "mm"}
